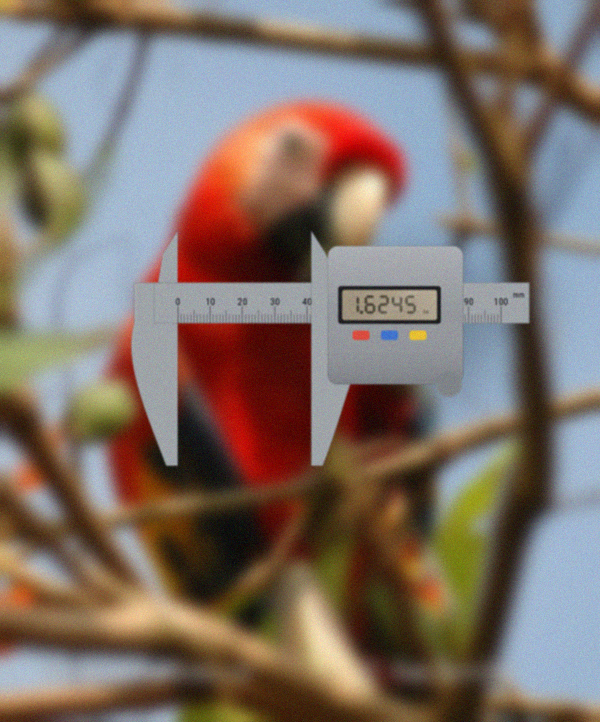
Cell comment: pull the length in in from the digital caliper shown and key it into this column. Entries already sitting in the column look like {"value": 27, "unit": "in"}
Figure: {"value": 1.6245, "unit": "in"}
